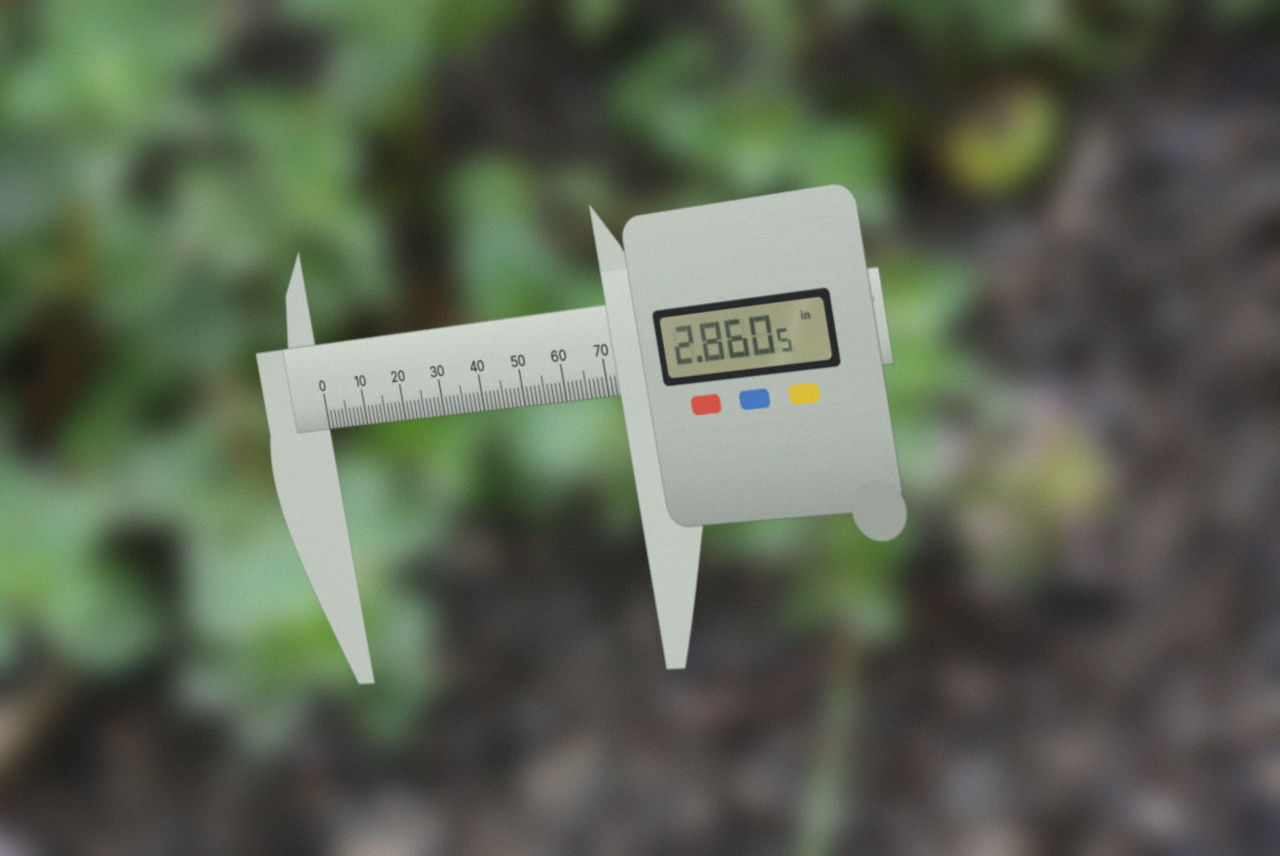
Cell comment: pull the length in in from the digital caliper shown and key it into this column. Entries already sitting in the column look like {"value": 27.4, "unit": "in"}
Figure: {"value": 2.8605, "unit": "in"}
